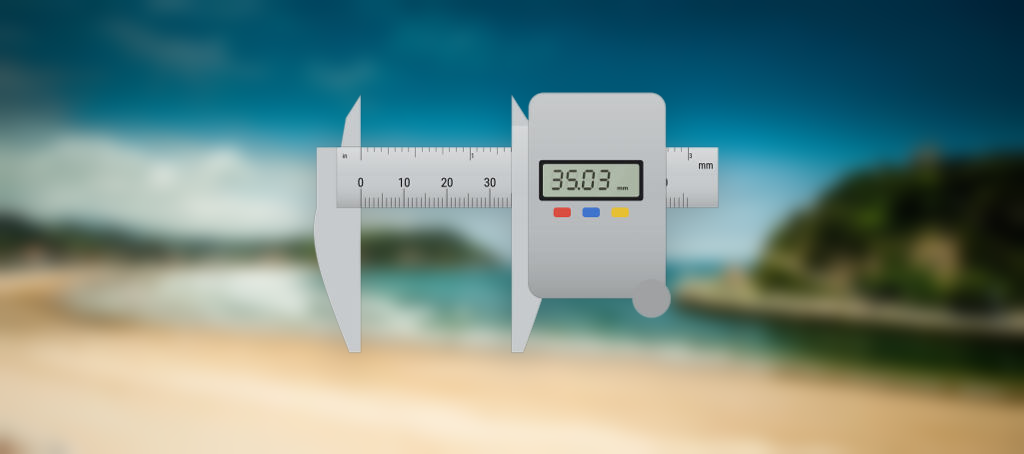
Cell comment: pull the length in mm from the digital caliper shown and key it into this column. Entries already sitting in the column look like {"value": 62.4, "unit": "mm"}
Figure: {"value": 35.03, "unit": "mm"}
